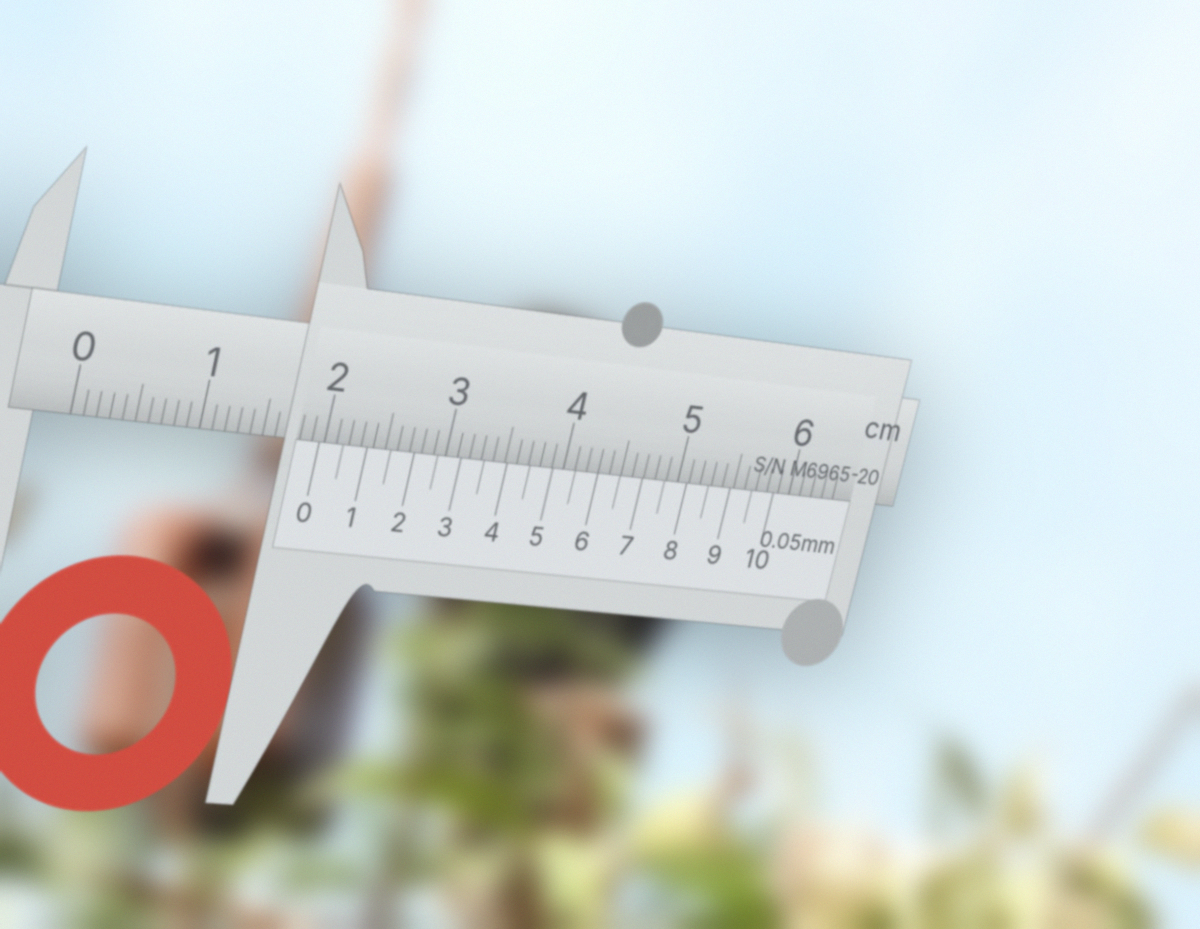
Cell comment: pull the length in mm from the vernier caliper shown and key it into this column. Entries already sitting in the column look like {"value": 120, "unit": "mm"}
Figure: {"value": 19.6, "unit": "mm"}
